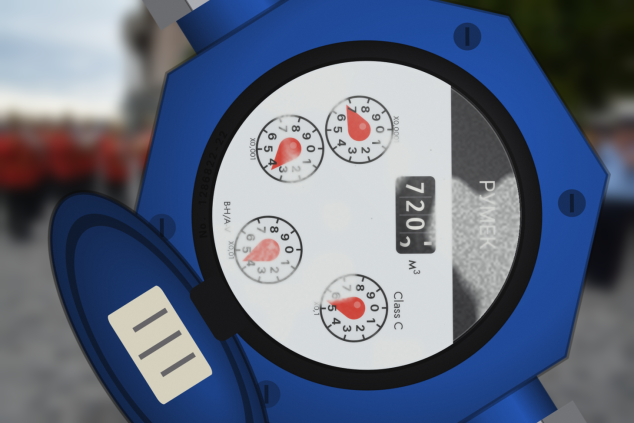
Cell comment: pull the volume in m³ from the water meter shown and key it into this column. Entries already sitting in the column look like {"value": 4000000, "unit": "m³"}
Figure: {"value": 7201.5436, "unit": "m³"}
